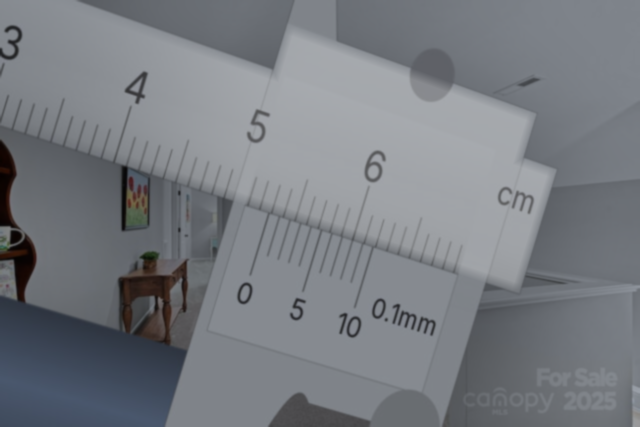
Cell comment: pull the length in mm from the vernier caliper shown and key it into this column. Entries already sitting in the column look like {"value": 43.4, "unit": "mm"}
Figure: {"value": 52.8, "unit": "mm"}
